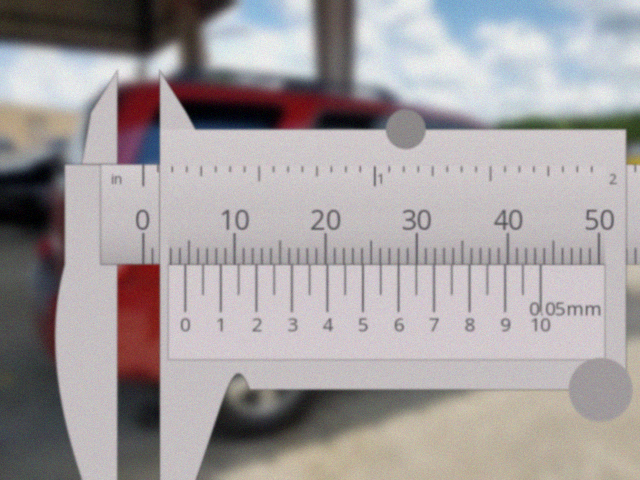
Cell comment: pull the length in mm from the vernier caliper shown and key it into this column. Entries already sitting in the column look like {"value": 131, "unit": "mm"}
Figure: {"value": 4.6, "unit": "mm"}
